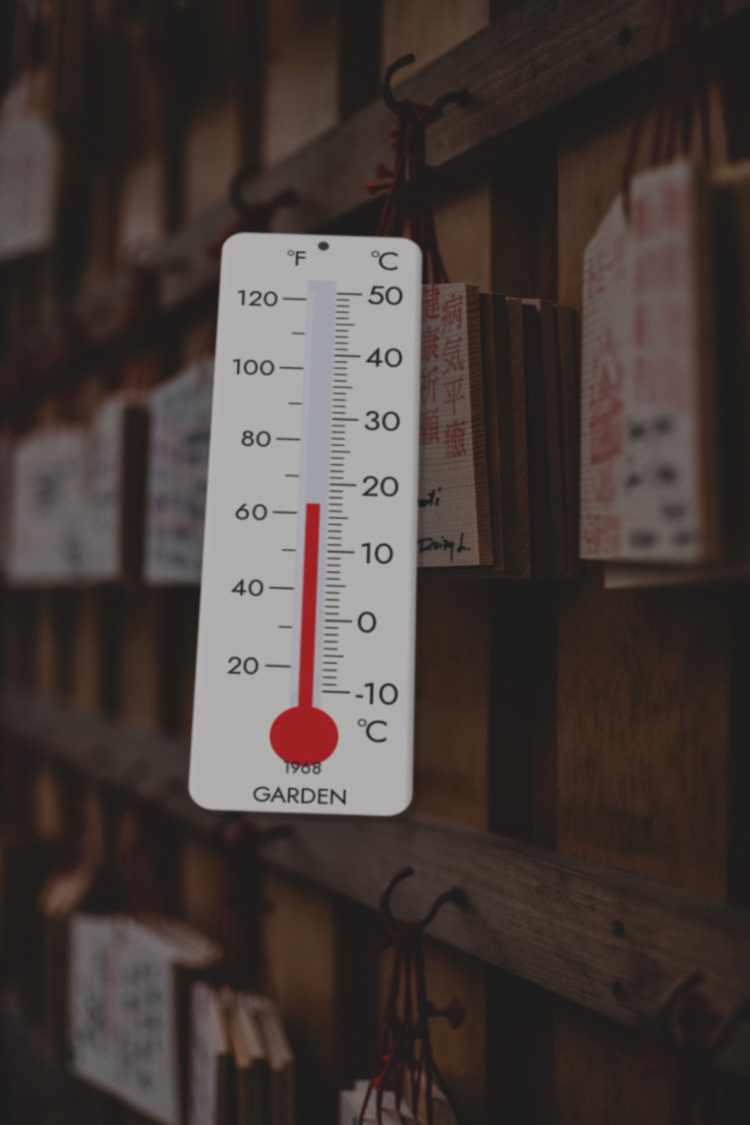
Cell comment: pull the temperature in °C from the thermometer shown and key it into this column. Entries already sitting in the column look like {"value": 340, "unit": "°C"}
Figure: {"value": 17, "unit": "°C"}
